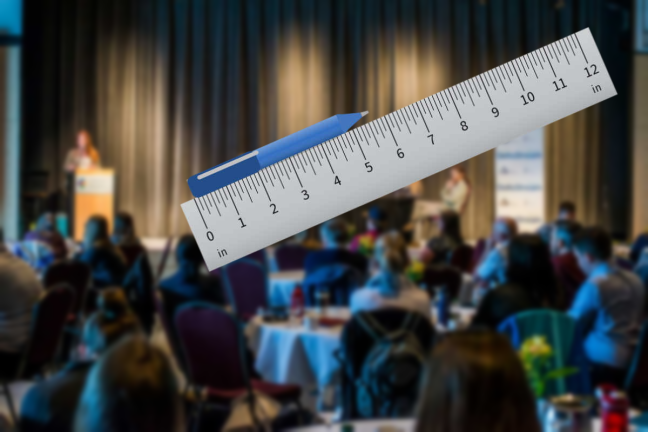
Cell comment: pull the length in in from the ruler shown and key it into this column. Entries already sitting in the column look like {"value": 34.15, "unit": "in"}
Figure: {"value": 5.625, "unit": "in"}
